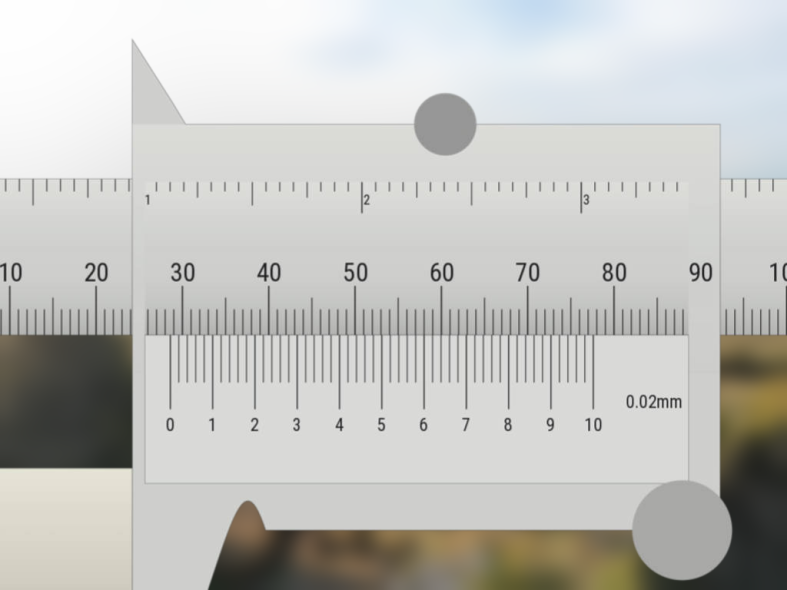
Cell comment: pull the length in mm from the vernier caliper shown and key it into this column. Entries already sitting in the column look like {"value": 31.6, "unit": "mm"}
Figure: {"value": 28.6, "unit": "mm"}
